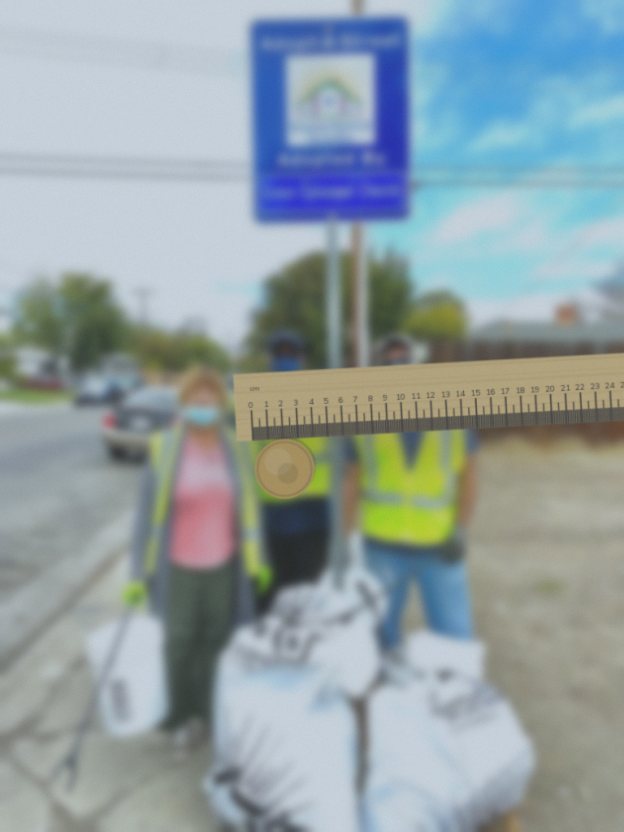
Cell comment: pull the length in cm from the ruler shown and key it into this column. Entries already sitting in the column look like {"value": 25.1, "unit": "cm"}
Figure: {"value": 4, "unit": "cm"}
